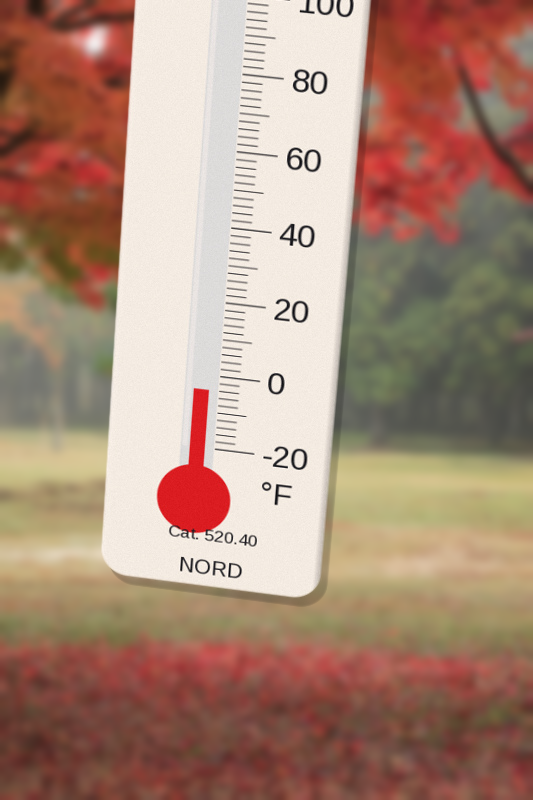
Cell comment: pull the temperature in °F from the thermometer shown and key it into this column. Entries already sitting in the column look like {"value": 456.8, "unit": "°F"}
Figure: {"value": -4, "unit": "°F"}
